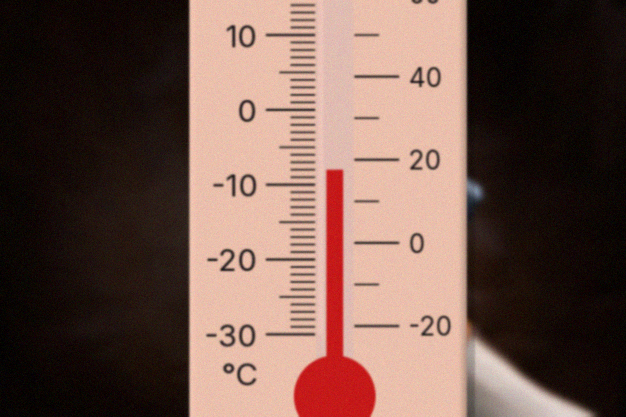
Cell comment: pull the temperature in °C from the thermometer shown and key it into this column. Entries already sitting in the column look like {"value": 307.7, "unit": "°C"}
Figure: {"value": -8, "unit": "°C"}
